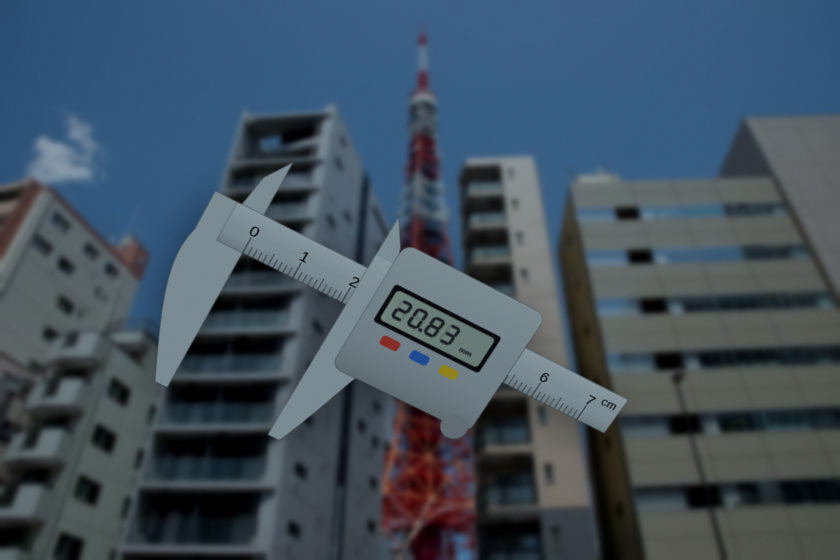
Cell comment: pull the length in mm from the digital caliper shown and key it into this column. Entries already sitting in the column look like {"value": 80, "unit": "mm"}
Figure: {"value": 20.83, "unit": "mm"}
